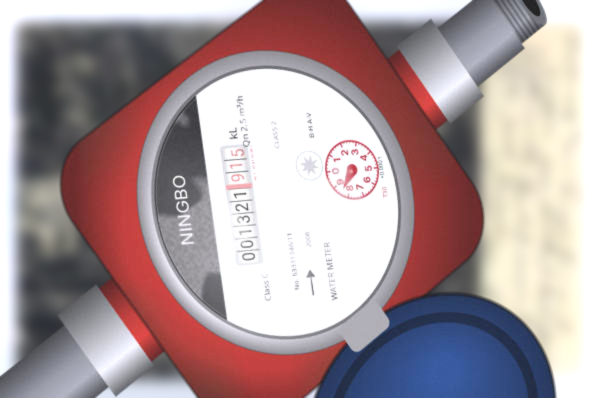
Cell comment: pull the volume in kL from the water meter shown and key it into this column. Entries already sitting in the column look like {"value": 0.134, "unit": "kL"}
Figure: {"value": 1321.9148, "unit": "kL"}
